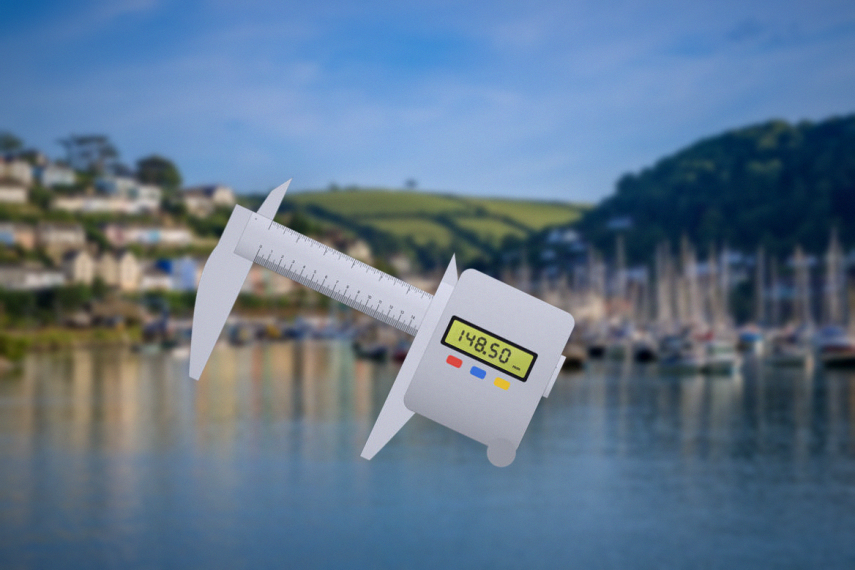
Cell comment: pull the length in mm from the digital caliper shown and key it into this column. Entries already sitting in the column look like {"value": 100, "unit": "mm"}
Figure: {"value": 148.50, "unit": "mm"}
